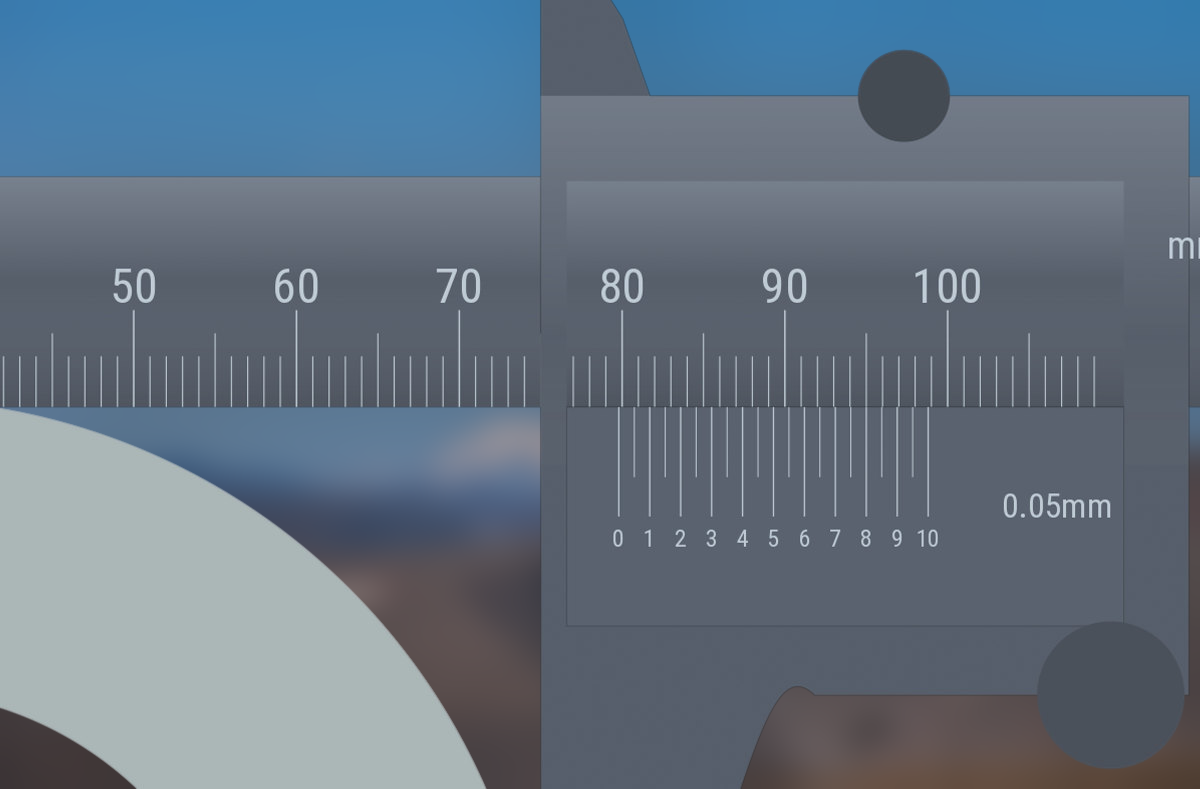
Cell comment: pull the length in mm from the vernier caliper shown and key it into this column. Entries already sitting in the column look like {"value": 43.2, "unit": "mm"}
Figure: {"value": 79.8, "unit": "mm"}
